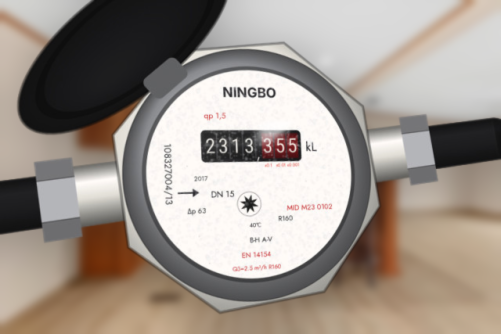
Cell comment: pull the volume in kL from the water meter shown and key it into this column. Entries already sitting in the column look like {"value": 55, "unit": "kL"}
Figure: {"value": 2313.355, "unit": "kL"}
